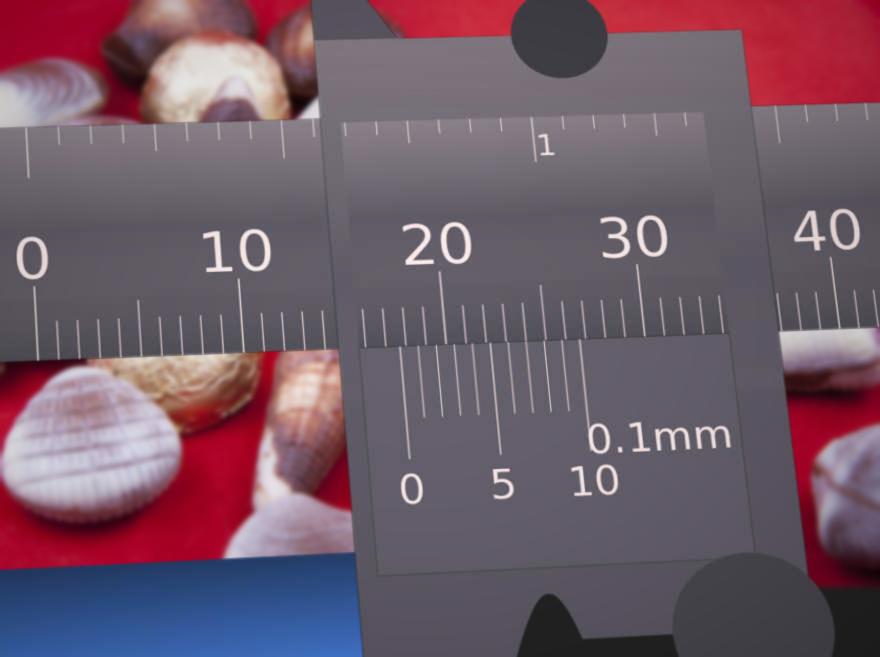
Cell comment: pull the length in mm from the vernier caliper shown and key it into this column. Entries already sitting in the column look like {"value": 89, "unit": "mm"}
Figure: {"value": 17.7, "unit": "mm"}
